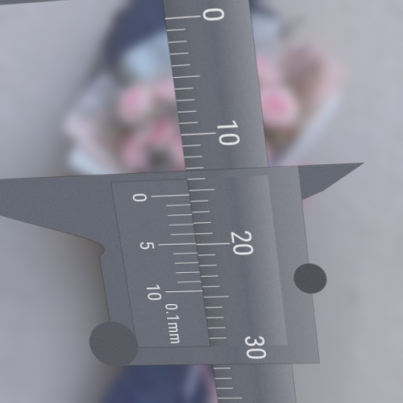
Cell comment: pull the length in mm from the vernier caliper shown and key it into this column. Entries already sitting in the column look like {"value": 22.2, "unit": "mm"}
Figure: {"value": 15.4, "unit": "mm"}
